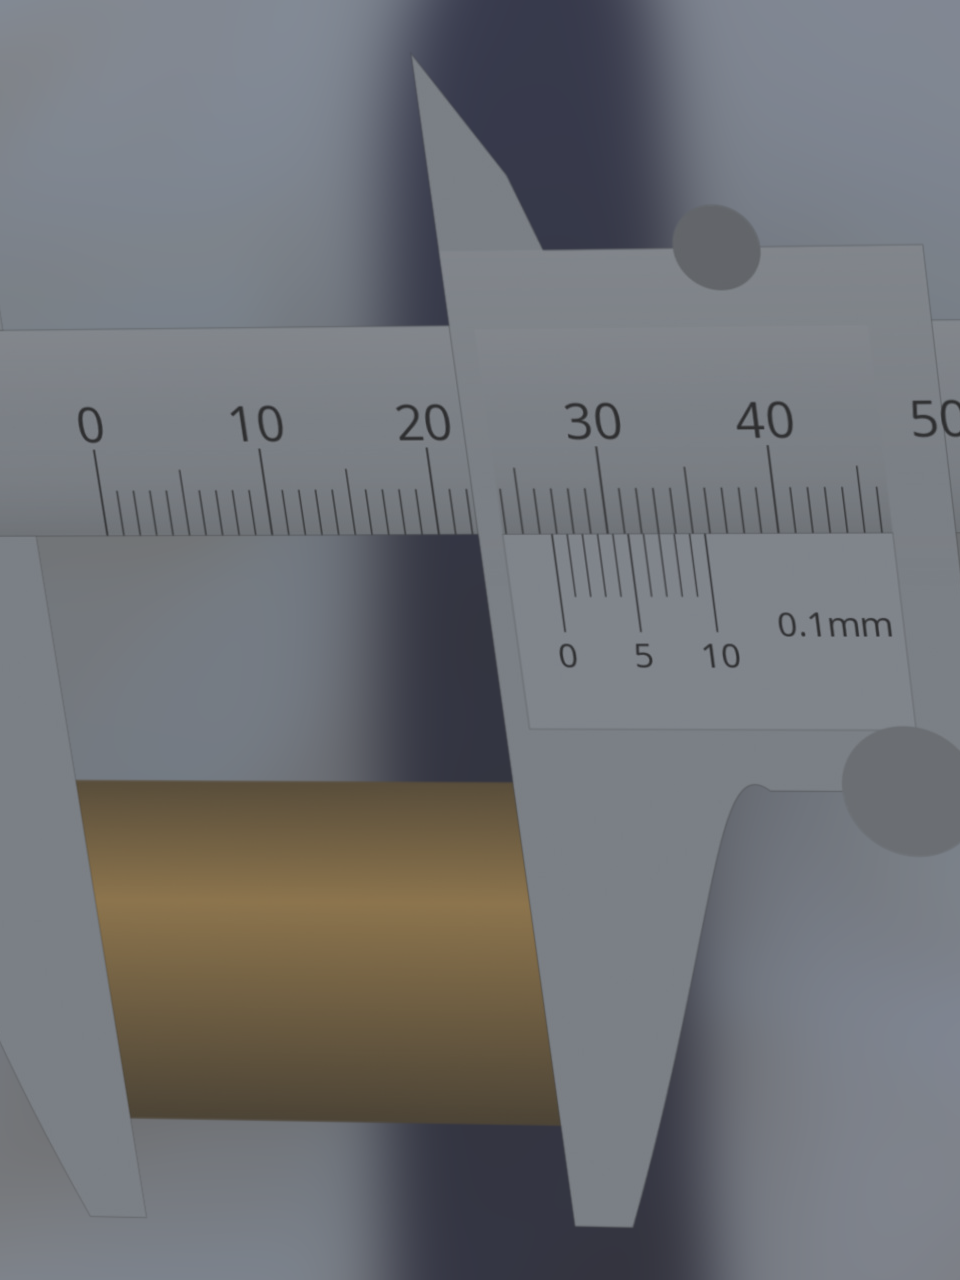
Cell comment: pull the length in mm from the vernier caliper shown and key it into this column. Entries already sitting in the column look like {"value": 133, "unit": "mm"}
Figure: {"value": 26.7, "unit": "mm"}
